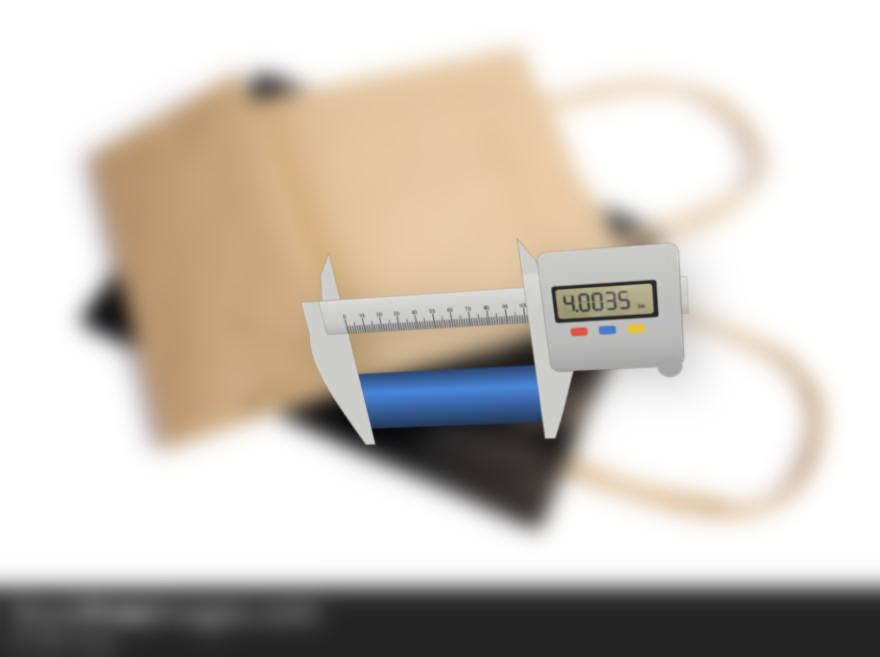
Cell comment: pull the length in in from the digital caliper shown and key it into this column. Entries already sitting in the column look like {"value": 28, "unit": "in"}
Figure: {"value": 4.0035, "unit": "in"}
